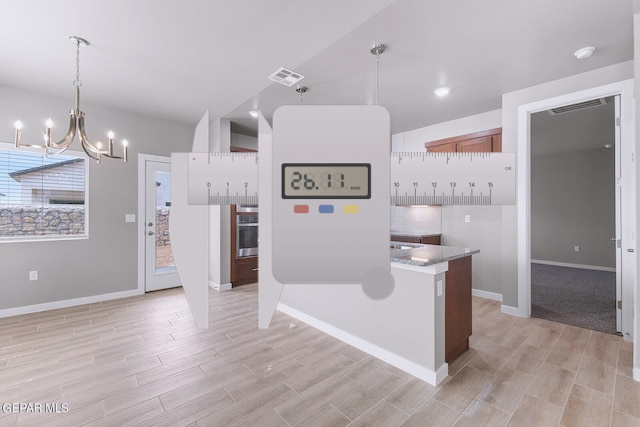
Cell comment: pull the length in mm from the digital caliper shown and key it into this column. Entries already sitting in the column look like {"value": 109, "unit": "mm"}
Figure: {"value": 26.11, "unit": "mm"}
